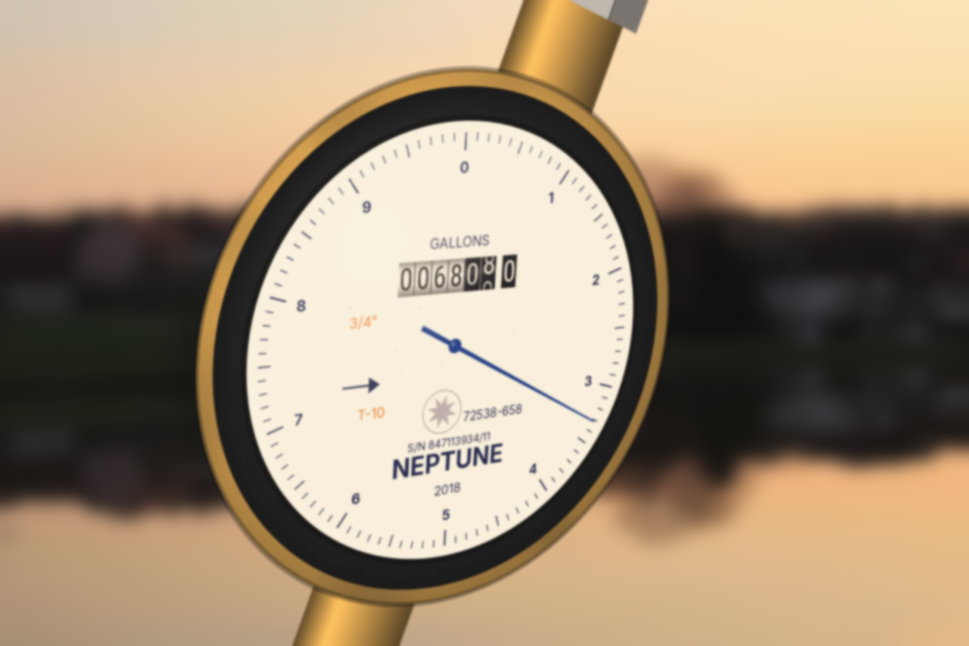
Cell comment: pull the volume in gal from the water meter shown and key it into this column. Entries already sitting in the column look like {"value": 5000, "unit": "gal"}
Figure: {"value": 68083.3, "unit": "gal"}
